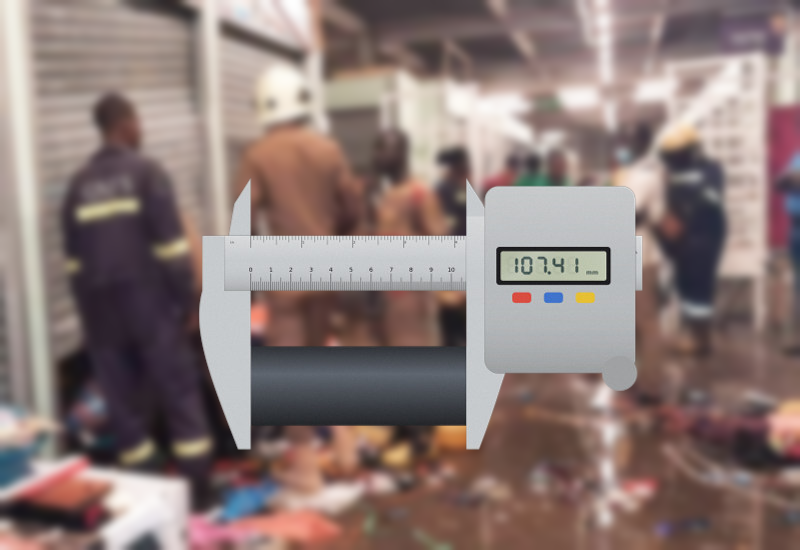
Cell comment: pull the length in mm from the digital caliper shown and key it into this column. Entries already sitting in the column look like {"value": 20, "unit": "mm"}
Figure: {"value": 107.41, "unit": "mm"}
